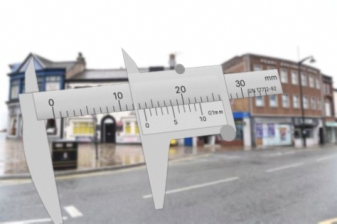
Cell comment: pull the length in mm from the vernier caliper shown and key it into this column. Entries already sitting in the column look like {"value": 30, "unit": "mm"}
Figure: {"value": 13.6, "unit": "mm"}
